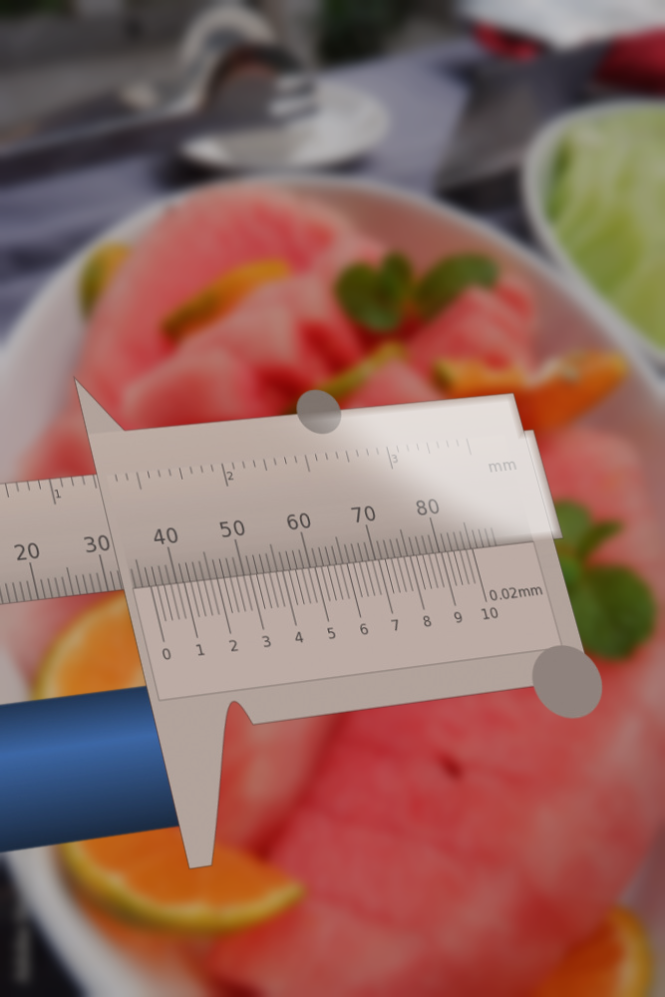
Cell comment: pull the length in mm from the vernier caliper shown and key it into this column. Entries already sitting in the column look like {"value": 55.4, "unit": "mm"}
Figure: {"value": 36.2, "unit": "mm"}
